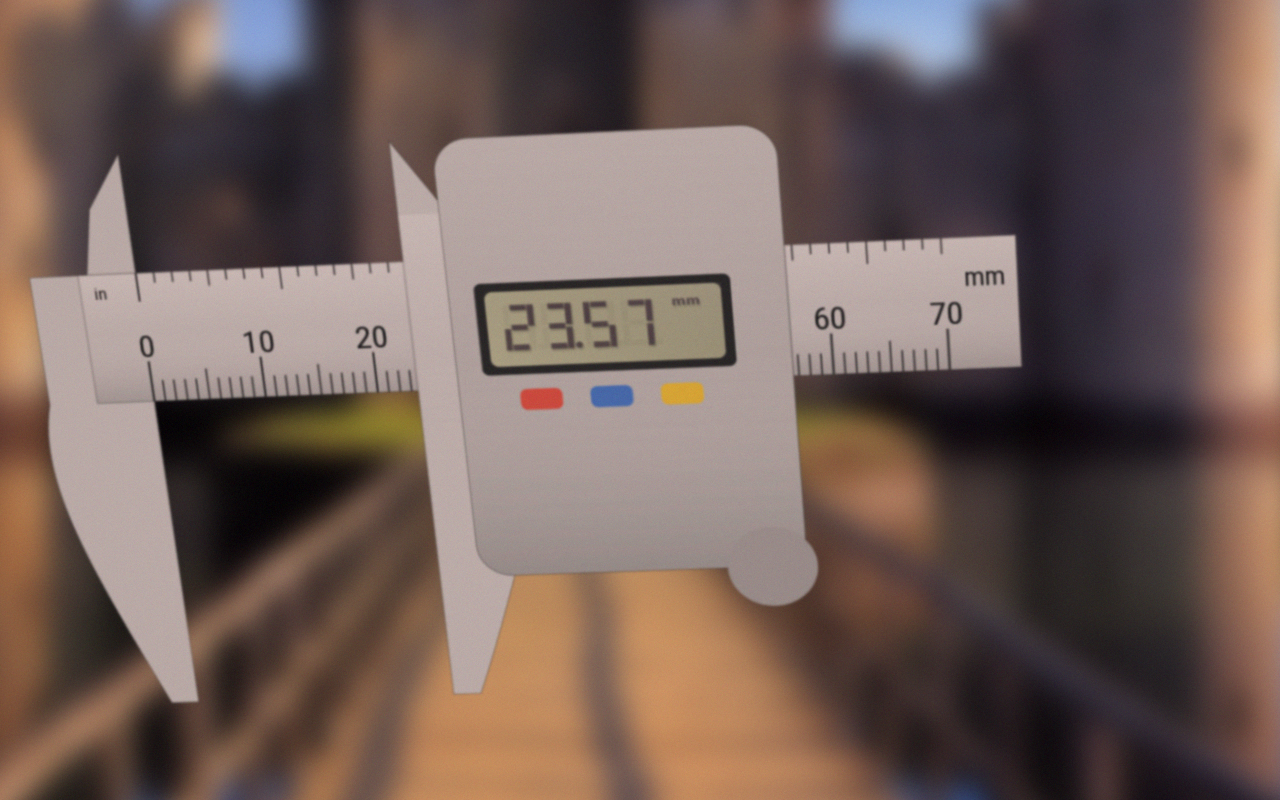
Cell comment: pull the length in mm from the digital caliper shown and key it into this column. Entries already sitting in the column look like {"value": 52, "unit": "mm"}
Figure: {"value": 23.57, "unit": "mm"}
